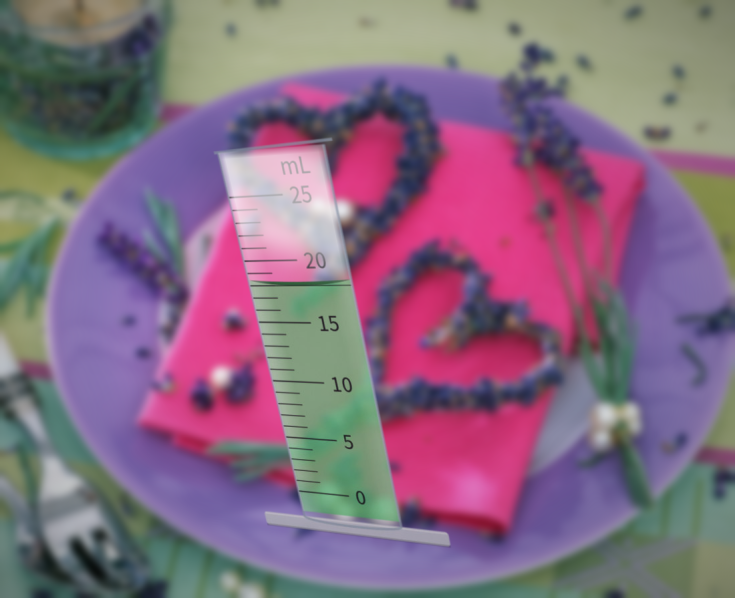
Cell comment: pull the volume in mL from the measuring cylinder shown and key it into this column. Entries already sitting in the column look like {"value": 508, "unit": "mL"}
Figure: {"value": 18, "unit": "mL"}
